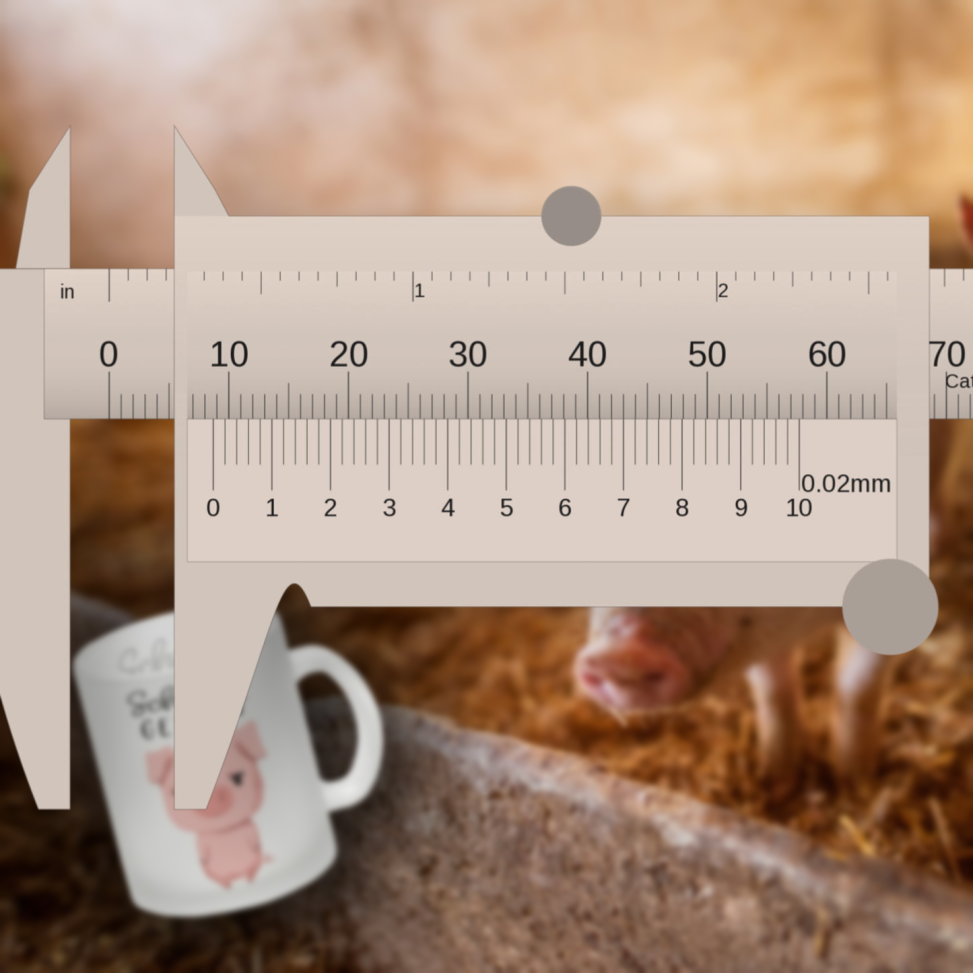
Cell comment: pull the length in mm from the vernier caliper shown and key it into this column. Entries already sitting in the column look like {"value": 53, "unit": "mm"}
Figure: {"value": 8.7, "unit": "mm"}
